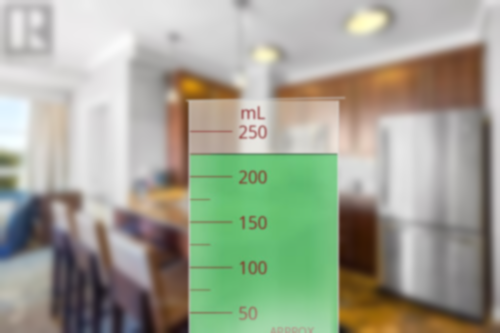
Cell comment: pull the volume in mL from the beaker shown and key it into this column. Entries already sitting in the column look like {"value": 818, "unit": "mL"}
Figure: {"value": 225, "unit": "mL"}
